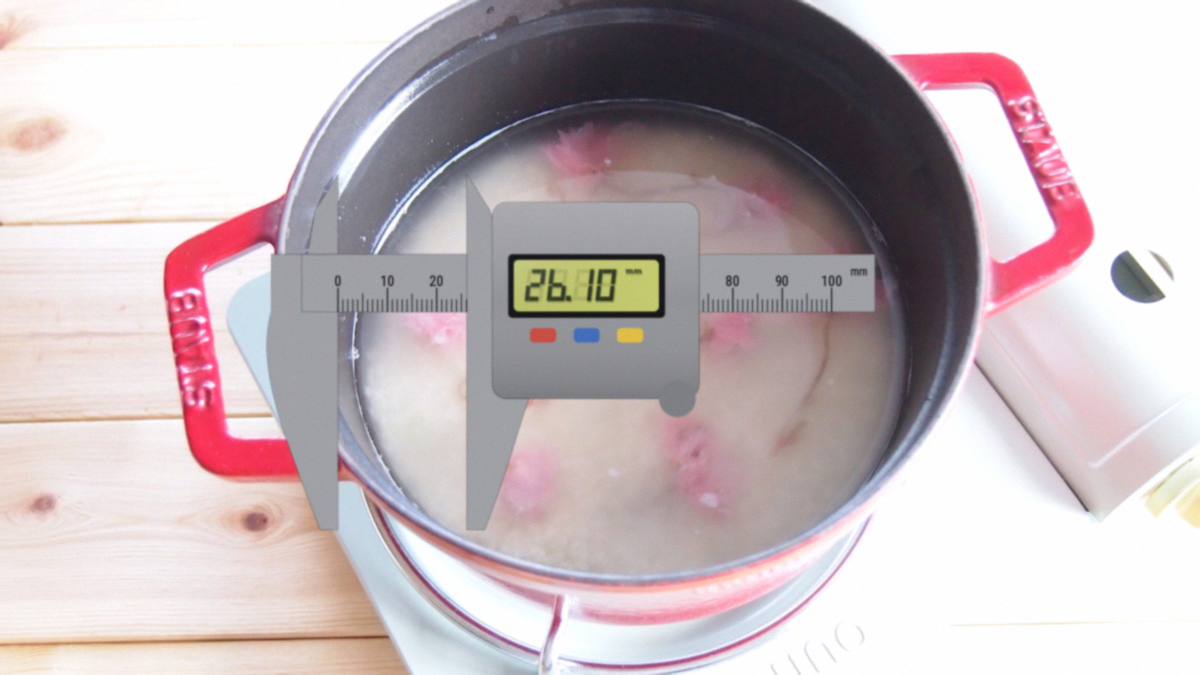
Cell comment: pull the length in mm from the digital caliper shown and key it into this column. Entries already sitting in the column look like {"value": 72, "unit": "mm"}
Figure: {"value": 26.10, "unit": "mm"}
